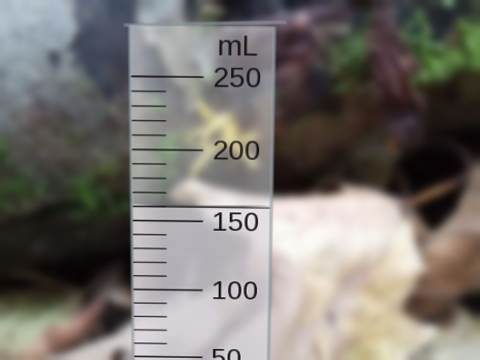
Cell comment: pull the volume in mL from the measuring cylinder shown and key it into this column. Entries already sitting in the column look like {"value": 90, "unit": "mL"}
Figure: {"value": 160, "unit": "mL"}
